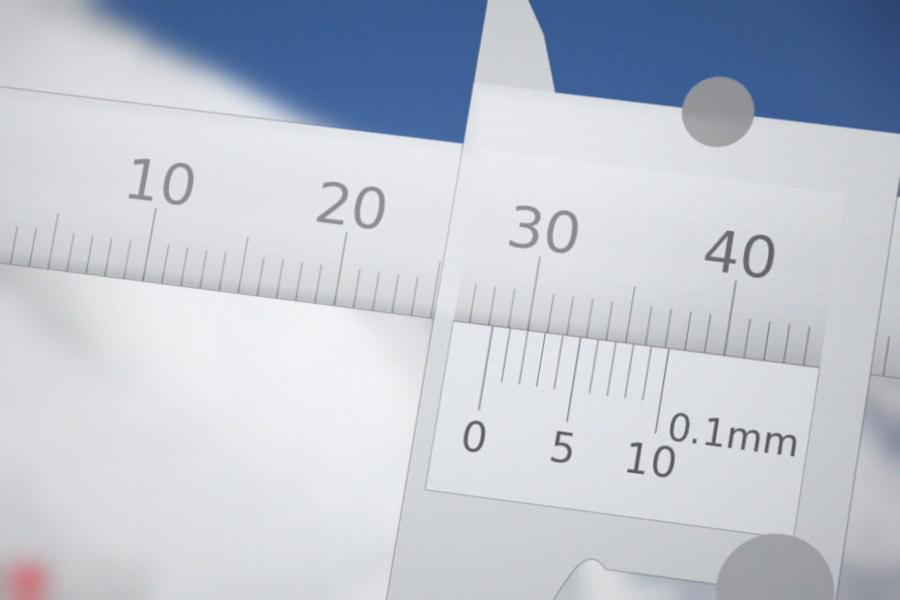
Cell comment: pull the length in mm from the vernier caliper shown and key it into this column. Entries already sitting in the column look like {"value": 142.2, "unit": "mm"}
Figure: {"value": 28.2, "unit": "mm"}
